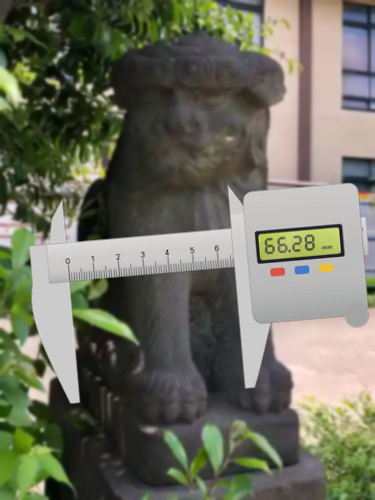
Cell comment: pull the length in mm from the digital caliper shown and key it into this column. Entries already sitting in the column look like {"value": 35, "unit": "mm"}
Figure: {"value": 66.28, "unit": "mm"}
